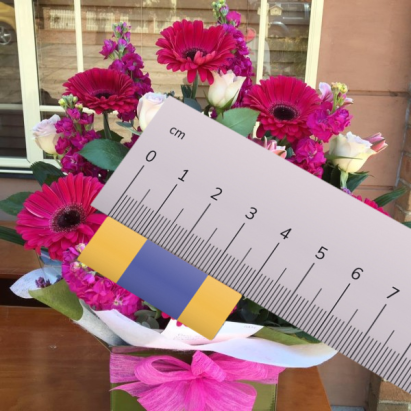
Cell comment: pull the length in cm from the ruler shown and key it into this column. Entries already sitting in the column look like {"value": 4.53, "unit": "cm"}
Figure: {"value": 4, "unit": "cm"}
